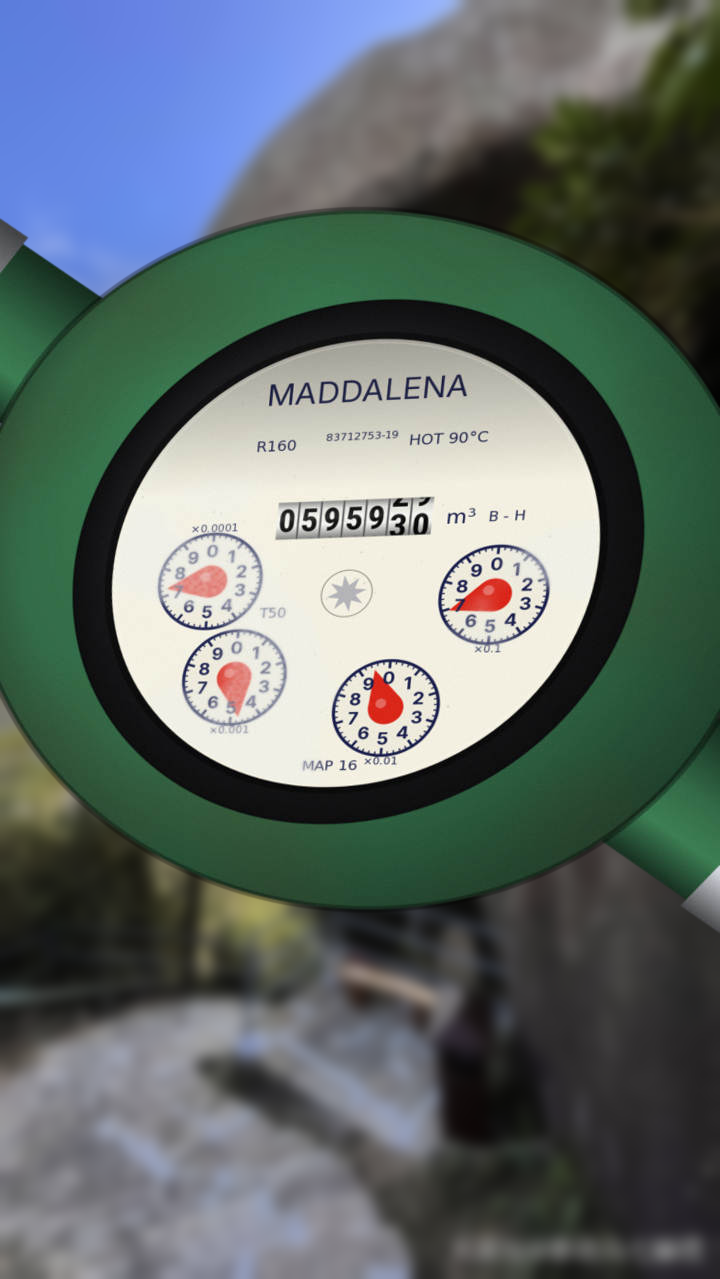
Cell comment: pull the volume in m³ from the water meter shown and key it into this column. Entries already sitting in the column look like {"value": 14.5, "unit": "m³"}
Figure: {"value": 595929.6947, "unit": "m³"}
